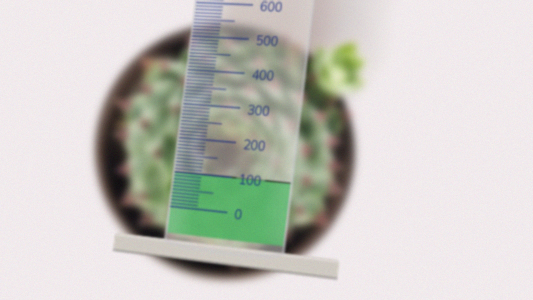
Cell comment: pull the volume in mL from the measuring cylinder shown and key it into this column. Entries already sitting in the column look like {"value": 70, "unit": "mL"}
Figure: {"value": 100, "unit": "mL"}
